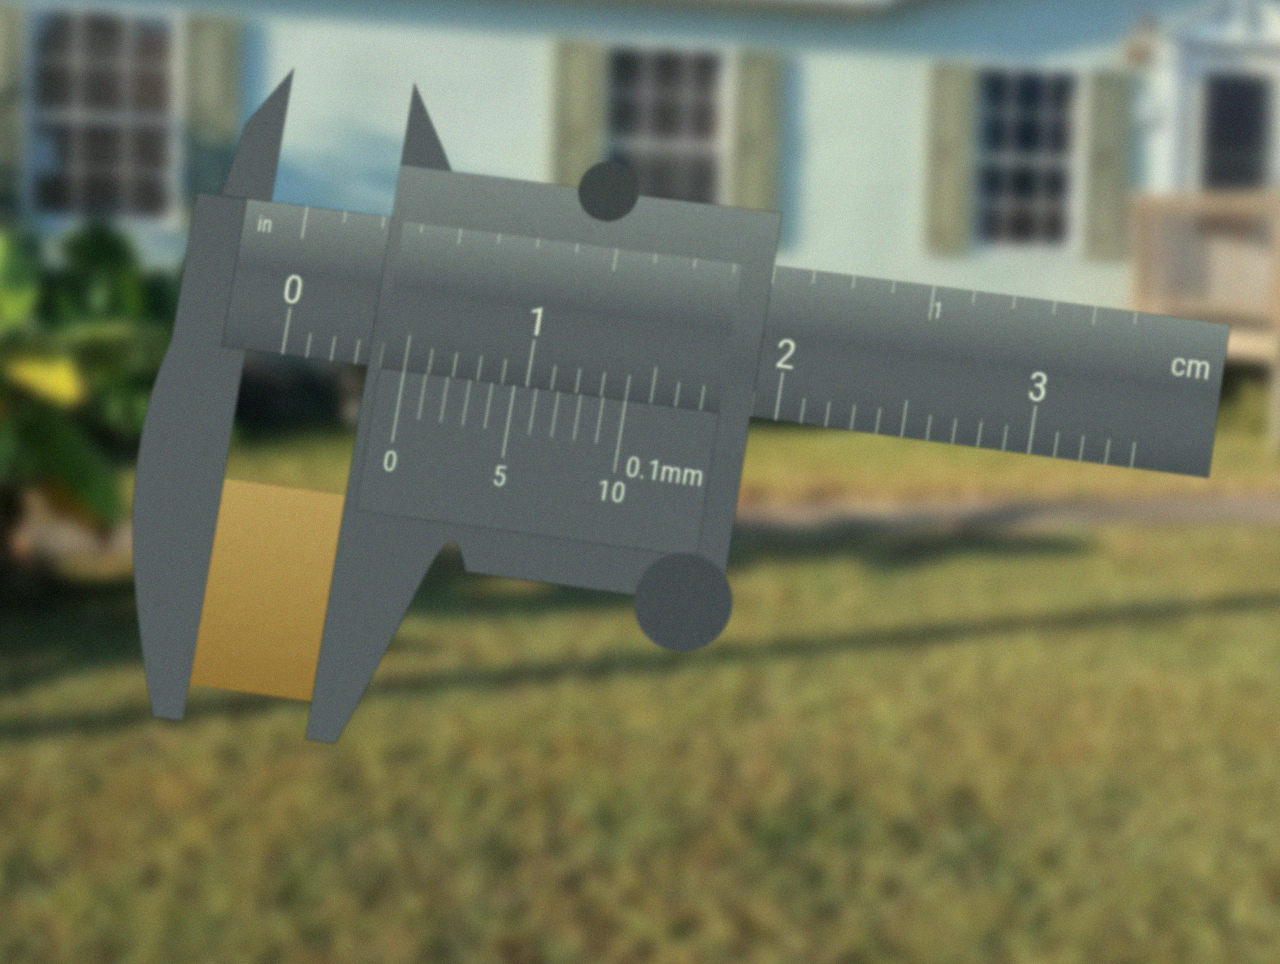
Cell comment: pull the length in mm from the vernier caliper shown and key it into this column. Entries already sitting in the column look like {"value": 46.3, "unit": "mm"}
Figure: {"value": 5.0, "unit": "mm"}
